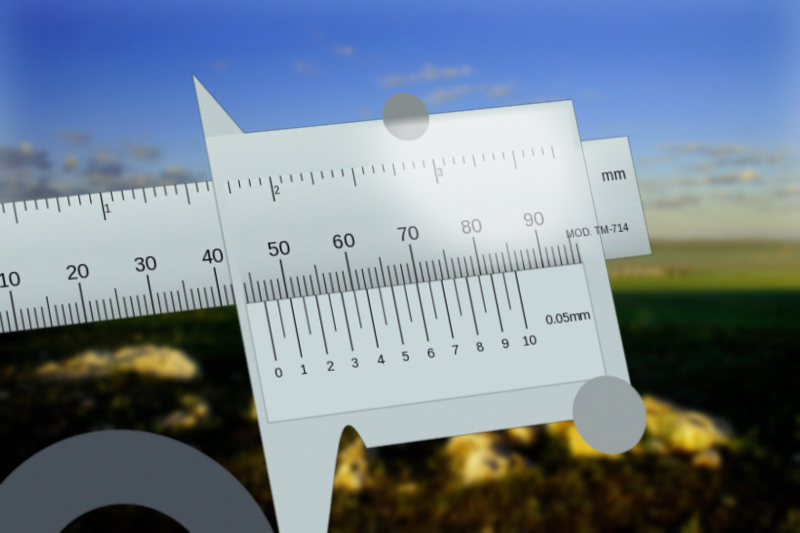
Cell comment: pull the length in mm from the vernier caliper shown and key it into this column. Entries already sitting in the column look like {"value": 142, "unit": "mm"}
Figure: {"value": 46.5, "unit": "mm"}
